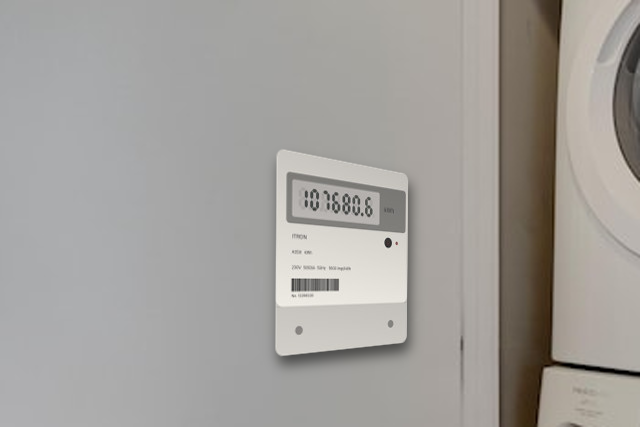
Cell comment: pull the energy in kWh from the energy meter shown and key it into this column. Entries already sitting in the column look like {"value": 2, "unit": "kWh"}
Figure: {"value": 107680.6, "unit": "kWh"}
